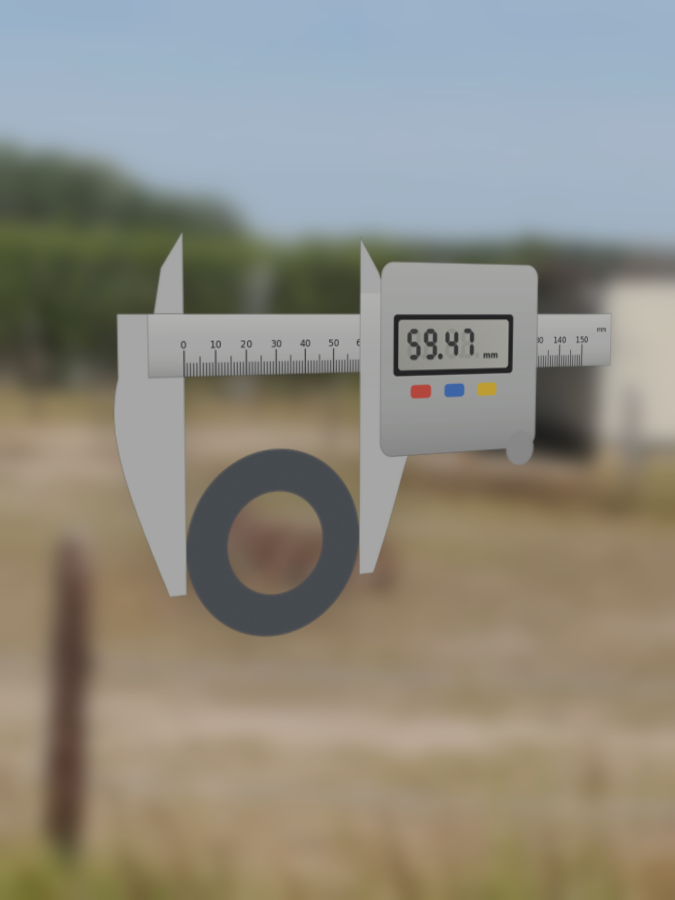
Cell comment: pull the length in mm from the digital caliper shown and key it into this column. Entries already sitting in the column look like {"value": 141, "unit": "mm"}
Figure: {"value": 59.47, "unit": "mm"}
